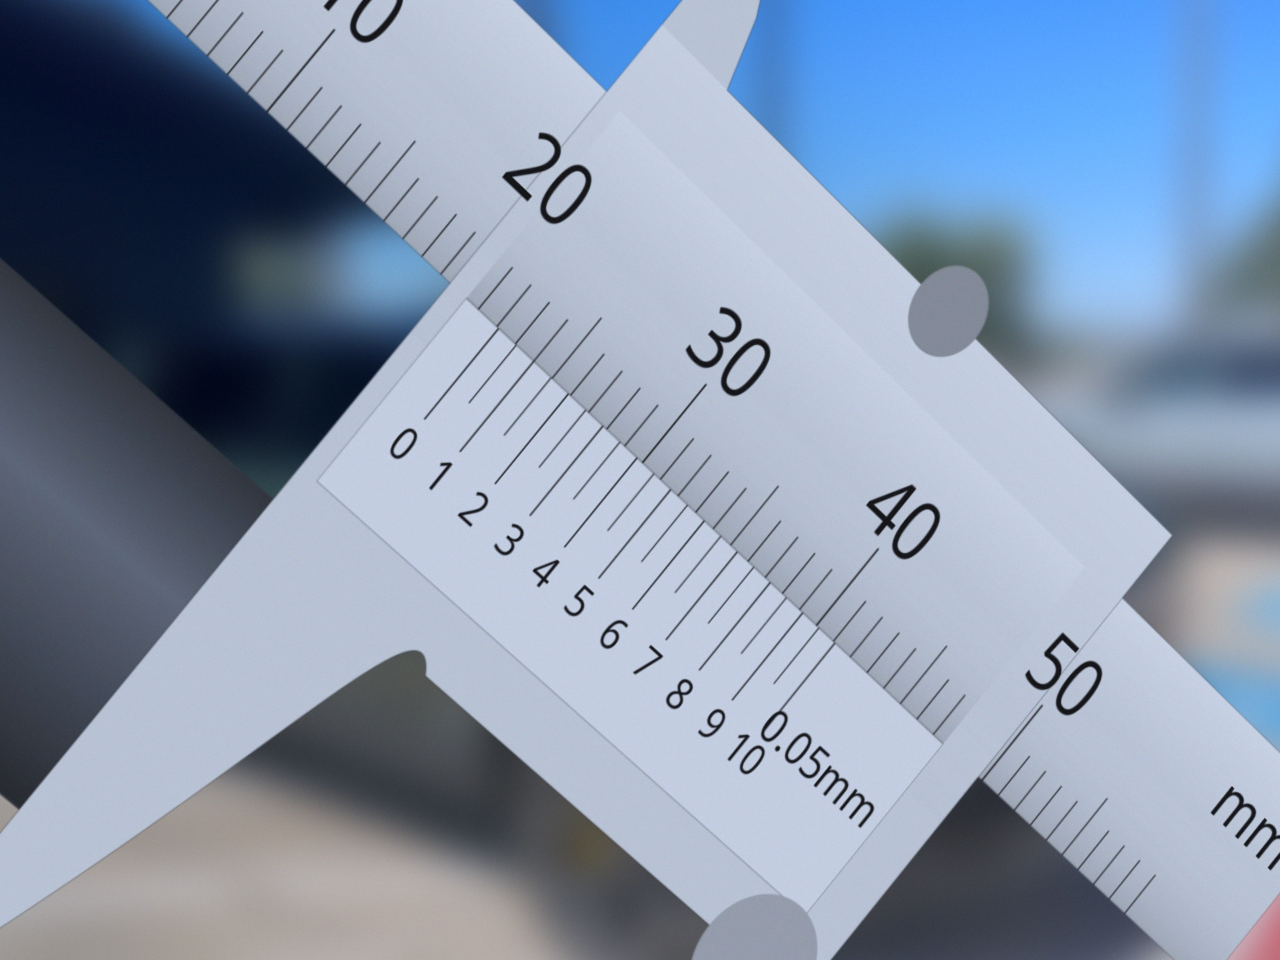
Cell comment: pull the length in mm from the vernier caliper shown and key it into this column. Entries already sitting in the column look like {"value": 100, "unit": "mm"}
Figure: {"value": 22.1, "unit": "mm"}
